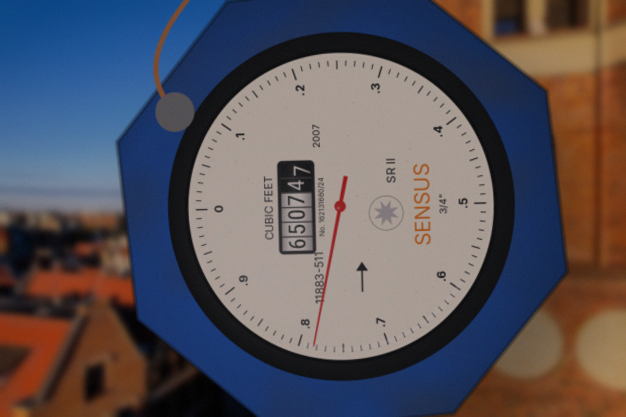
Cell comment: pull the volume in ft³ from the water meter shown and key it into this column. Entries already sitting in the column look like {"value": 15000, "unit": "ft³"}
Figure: {"value": 650746.78, "unit": "ft³"}
